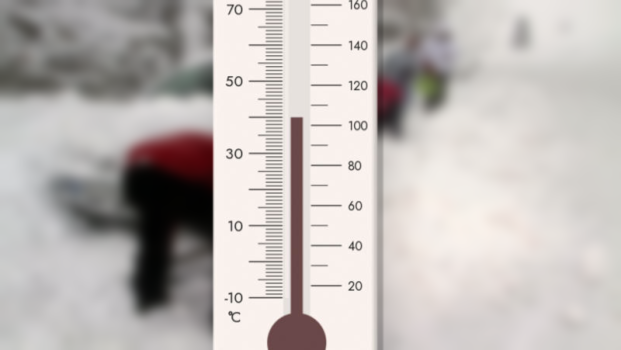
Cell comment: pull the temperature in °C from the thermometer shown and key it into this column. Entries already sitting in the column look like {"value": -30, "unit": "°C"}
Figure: {"value": 40, "unit": "°C"}
